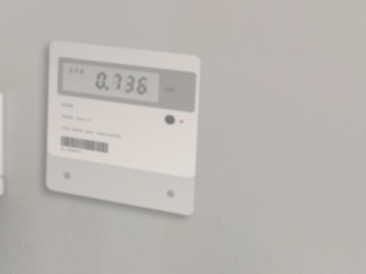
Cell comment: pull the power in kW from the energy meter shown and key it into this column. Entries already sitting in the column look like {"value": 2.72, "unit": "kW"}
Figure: {"value": 0.736, "unit": "kW"}
